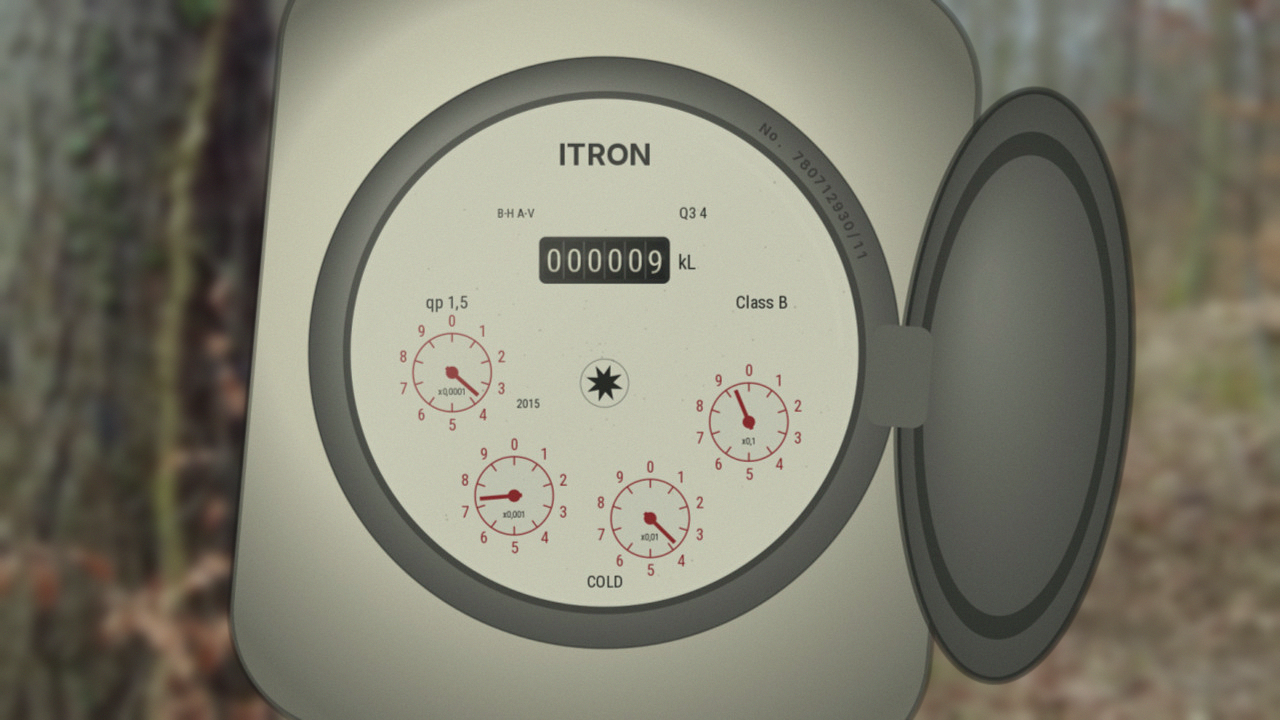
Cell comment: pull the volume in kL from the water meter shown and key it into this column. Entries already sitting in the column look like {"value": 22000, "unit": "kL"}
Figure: {"value": 8.9373, "unit": "kL"}
